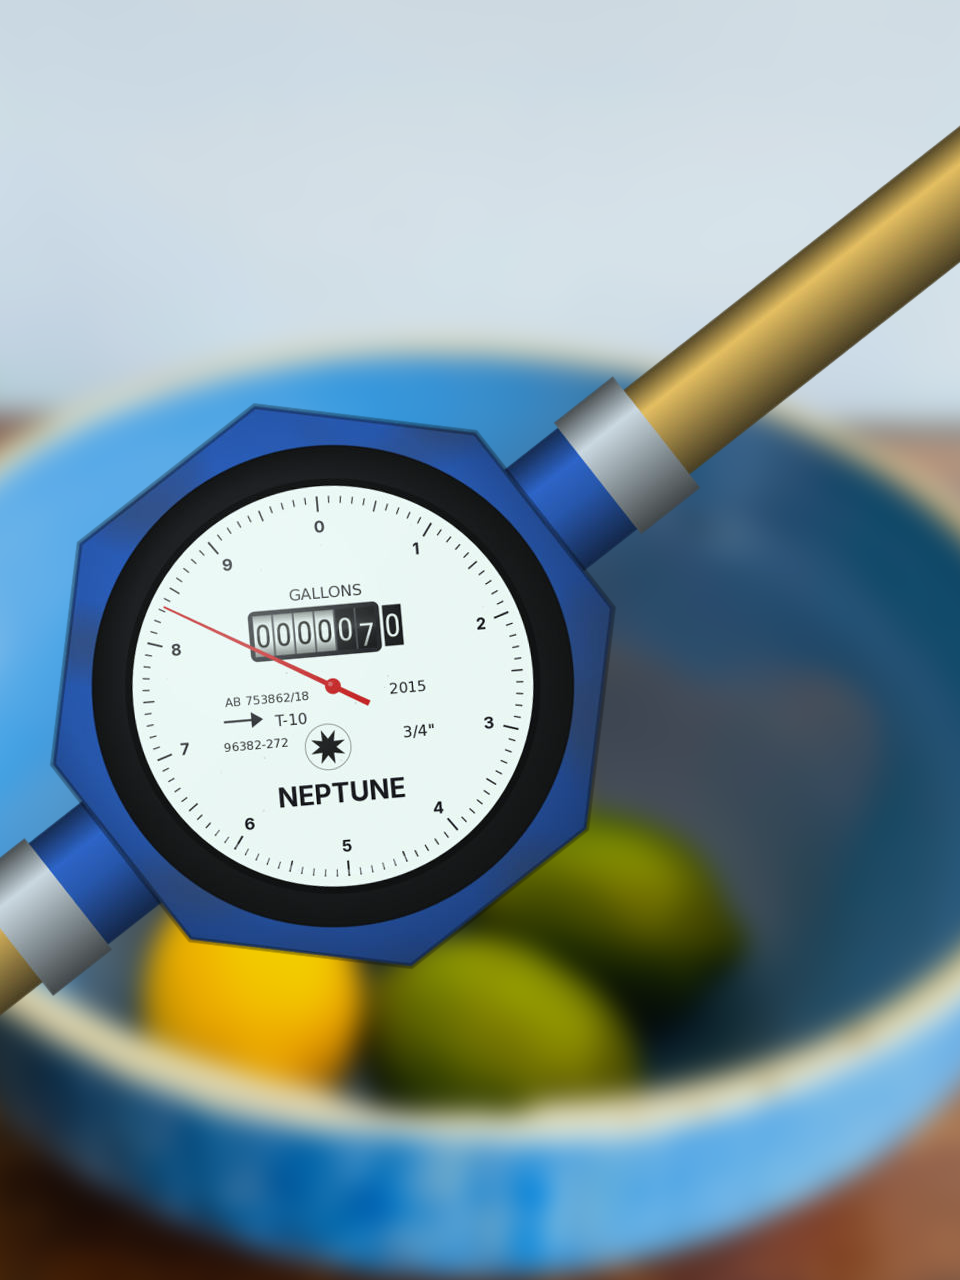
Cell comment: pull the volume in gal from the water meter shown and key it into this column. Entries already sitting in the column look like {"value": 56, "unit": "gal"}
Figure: {"value": 68.3, "unit": "gal"}
